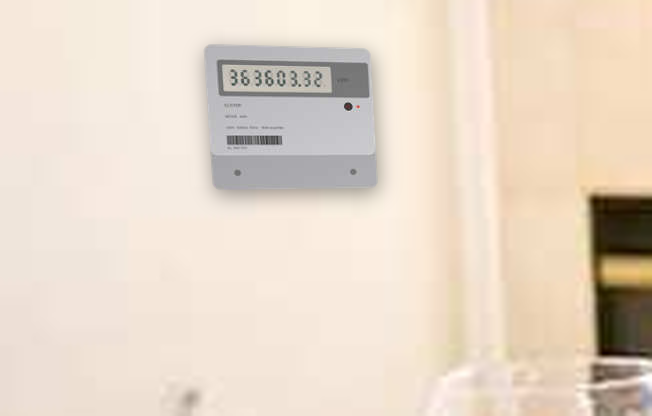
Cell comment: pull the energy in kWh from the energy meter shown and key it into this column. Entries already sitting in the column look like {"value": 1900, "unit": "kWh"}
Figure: {"value": 363603.32, "unit": "kWh"}
